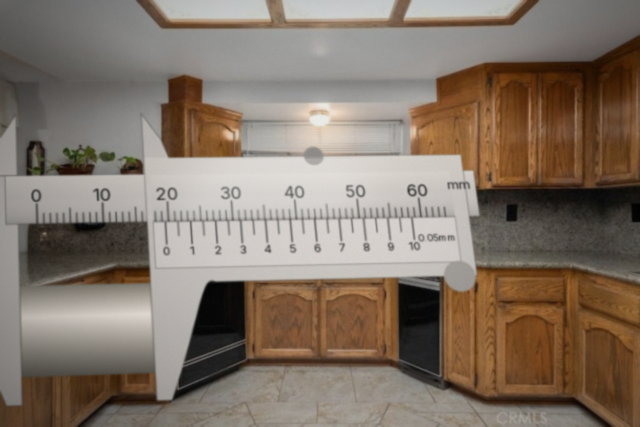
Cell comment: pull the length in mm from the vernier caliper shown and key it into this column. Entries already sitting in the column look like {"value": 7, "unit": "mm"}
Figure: {"value": 19.5, "unit": "mm"}
